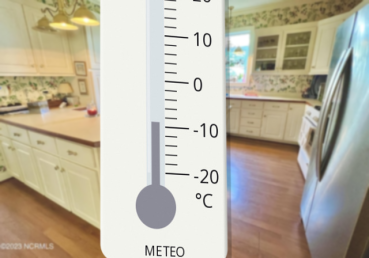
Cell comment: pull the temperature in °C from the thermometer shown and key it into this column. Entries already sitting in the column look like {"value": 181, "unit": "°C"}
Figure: {"value": -9, "unit": "°C"}
